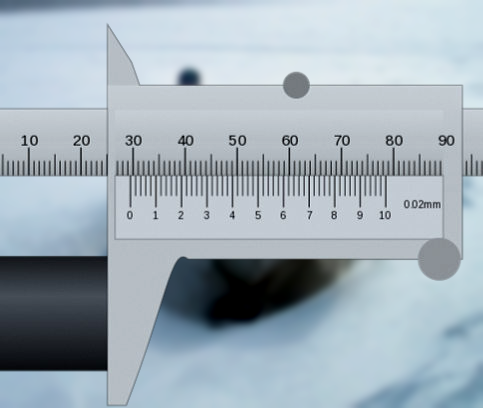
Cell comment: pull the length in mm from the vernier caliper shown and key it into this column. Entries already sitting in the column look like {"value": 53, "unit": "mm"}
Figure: {"value": 29.5, "unit": "mm"}
